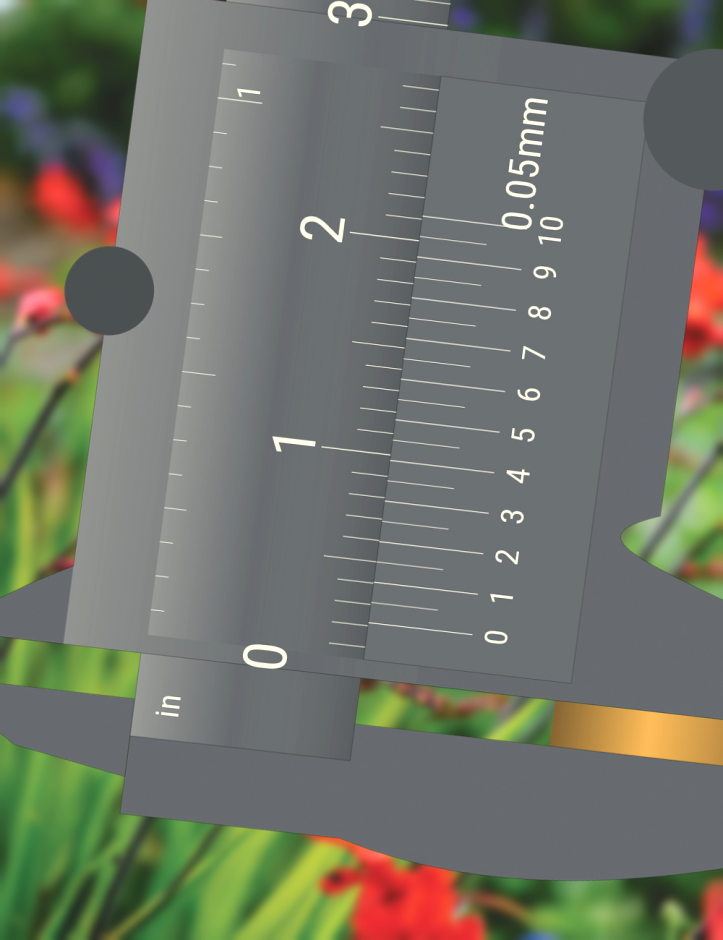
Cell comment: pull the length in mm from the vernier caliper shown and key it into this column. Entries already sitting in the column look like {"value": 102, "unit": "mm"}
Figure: {"value": 2.15, "unit": "mm"}
